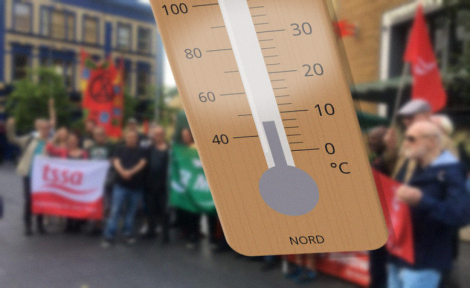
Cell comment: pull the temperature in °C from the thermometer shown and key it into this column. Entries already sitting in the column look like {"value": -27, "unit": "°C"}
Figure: {"value": 8, "unit": "°C"}
